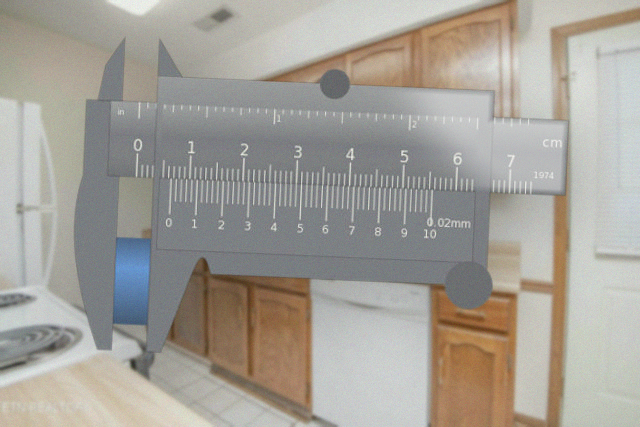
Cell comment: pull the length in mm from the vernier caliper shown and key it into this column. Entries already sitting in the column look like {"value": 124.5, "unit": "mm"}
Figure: {"value": 6.5, "unit": "mm"}
